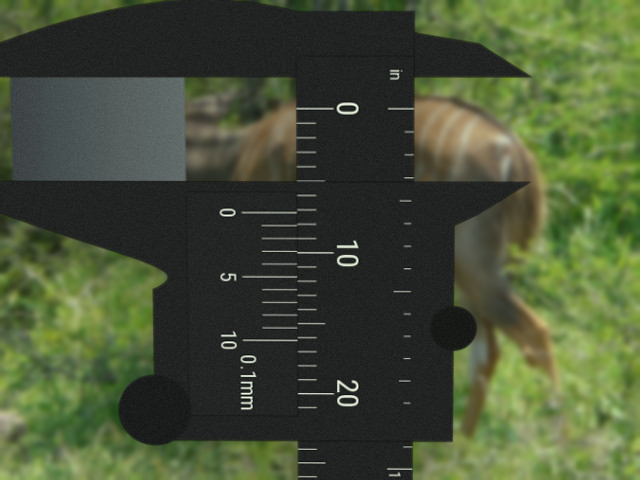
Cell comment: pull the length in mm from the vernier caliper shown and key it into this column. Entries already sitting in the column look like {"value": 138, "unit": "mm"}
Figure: {"value": 7.2, "unit": "mm"}
